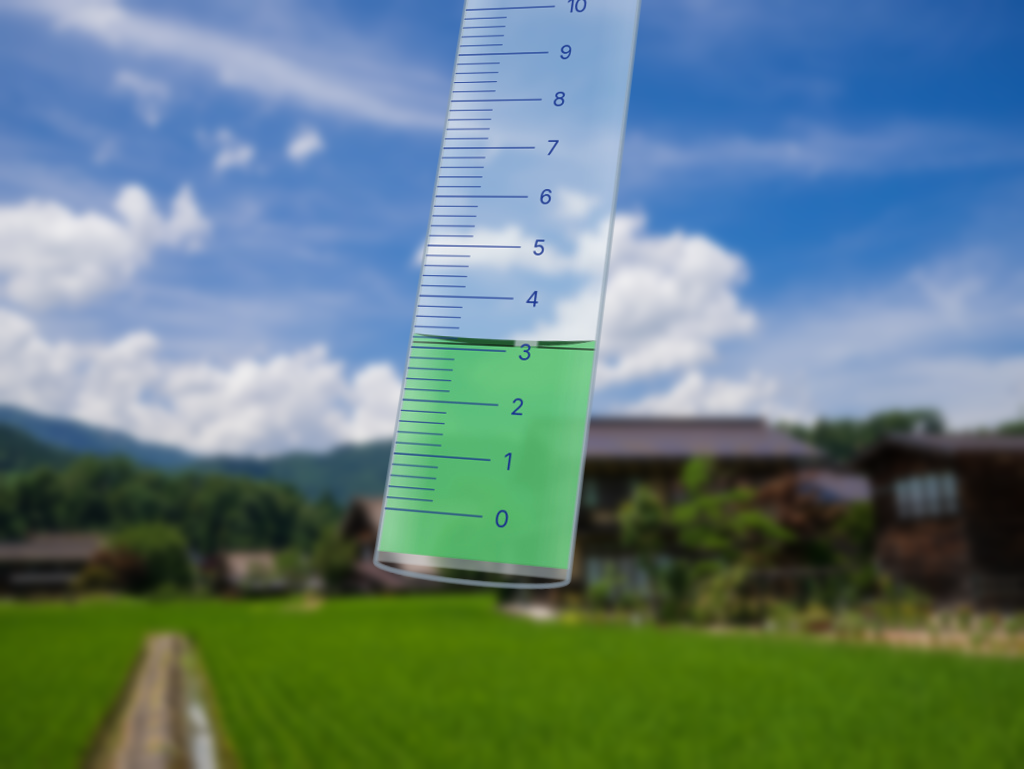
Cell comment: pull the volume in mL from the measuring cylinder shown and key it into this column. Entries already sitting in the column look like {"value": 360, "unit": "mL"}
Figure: {"value": 3.1, "unit": "mL"}
